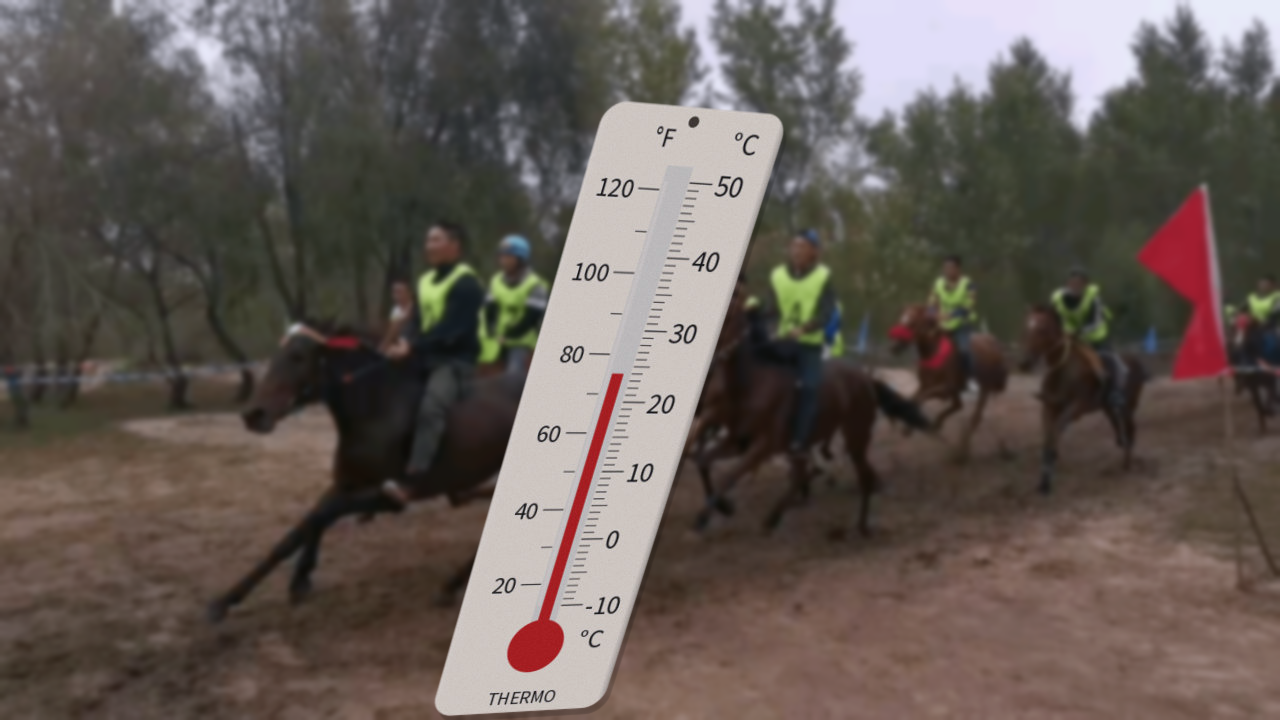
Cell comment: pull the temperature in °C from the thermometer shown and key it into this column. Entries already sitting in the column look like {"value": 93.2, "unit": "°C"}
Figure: {"value": 24, "unit": "°C"}
